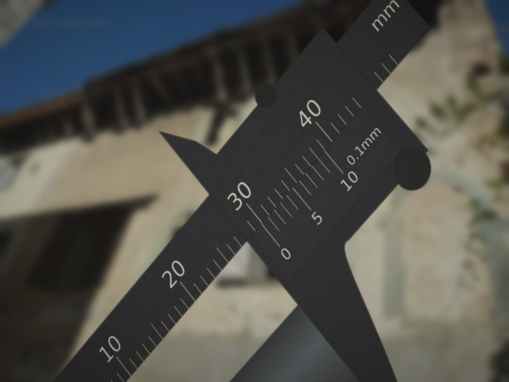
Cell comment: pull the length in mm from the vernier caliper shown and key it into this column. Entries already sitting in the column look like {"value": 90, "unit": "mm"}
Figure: {"value": 29.9, "unit": "mm"}
